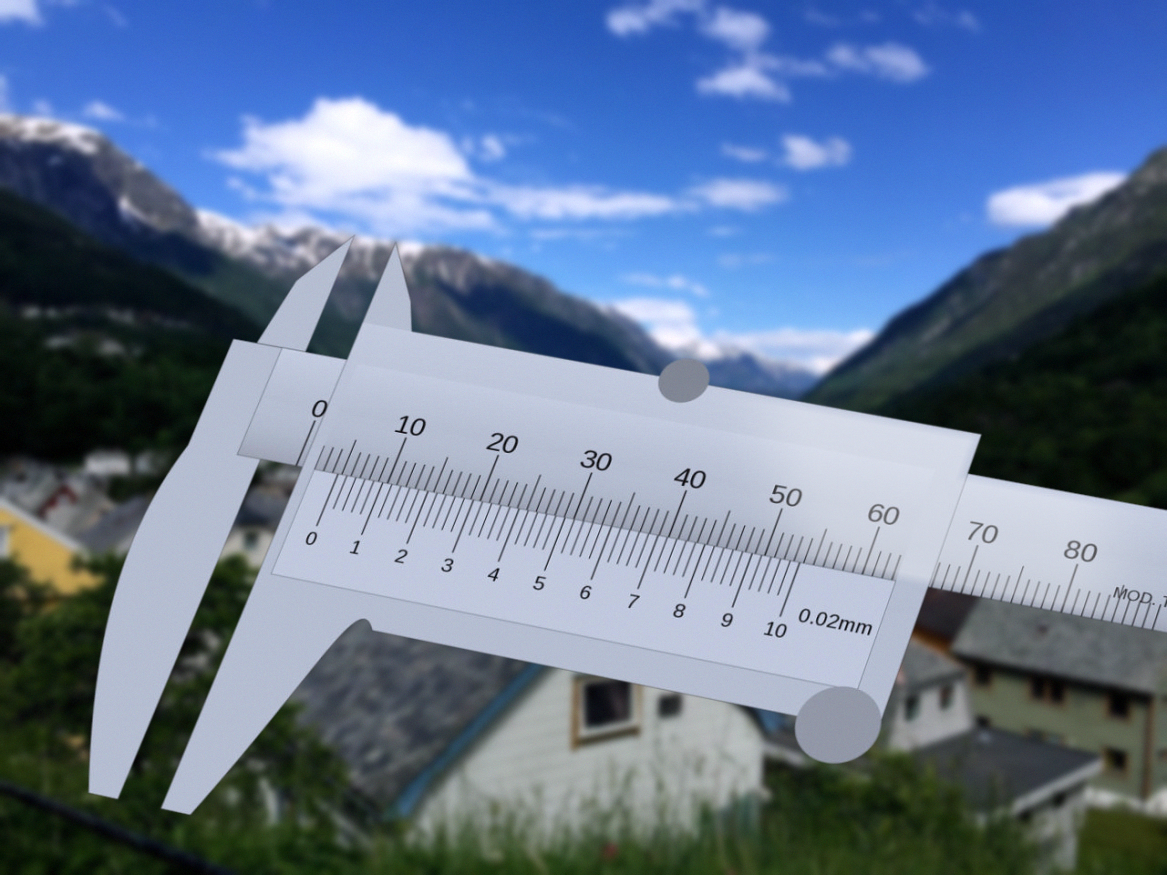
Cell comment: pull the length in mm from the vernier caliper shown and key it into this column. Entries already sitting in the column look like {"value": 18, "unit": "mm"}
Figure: {"value": 4.6, "unit": "mm"}
